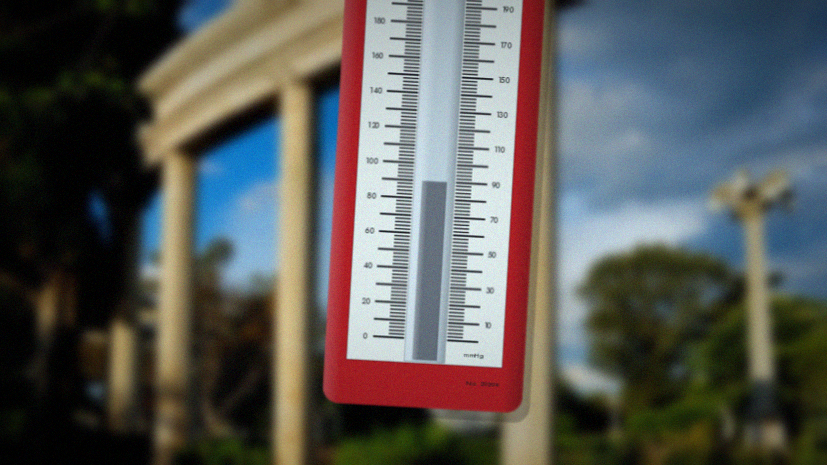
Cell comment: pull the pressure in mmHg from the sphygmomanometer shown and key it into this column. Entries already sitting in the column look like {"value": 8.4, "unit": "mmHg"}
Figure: {"value": 90, "unit": "mmHg"}
